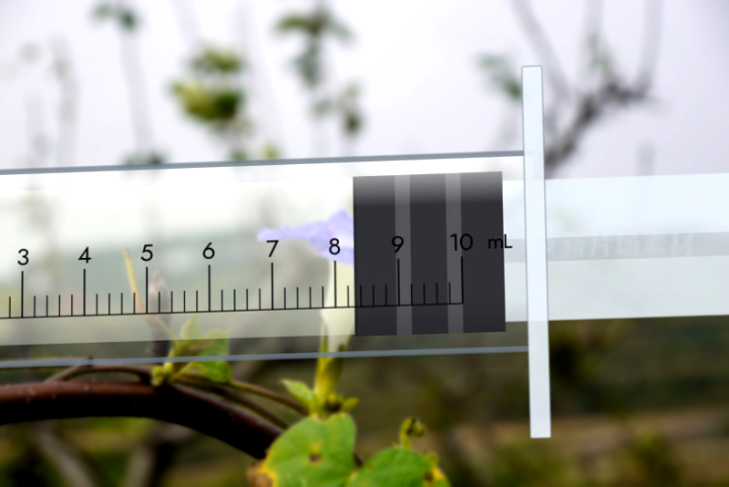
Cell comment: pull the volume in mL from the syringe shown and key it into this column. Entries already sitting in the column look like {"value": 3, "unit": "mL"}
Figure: {"value": 8.3, "unit": "mL"}
